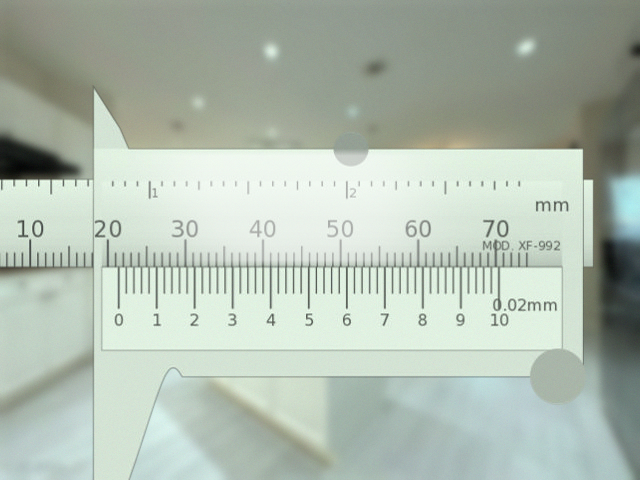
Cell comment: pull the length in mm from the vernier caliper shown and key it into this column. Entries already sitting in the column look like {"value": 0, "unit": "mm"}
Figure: {"value": 21.4, "unit": "mm"}
